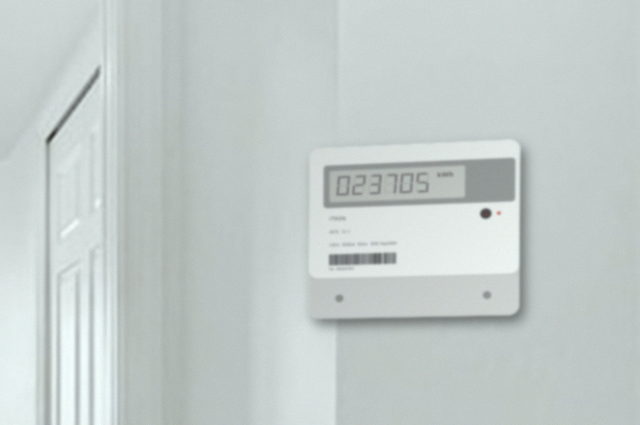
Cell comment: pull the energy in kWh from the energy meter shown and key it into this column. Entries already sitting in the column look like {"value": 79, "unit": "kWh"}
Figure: {"value": 23705, "unit": "kWh"}
